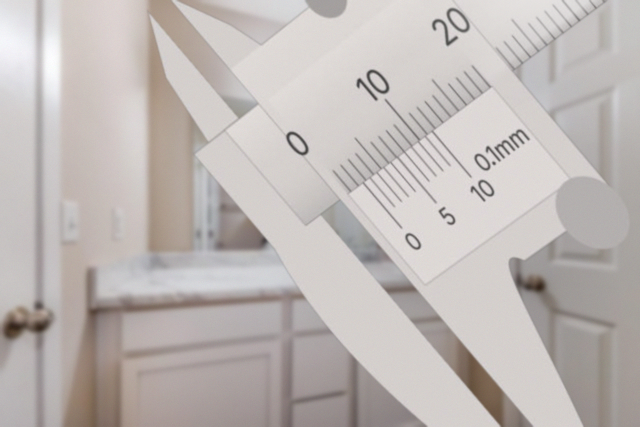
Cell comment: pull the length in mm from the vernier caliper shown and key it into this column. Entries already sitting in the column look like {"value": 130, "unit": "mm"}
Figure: {"value": 2.6, "unit": "mm"}
